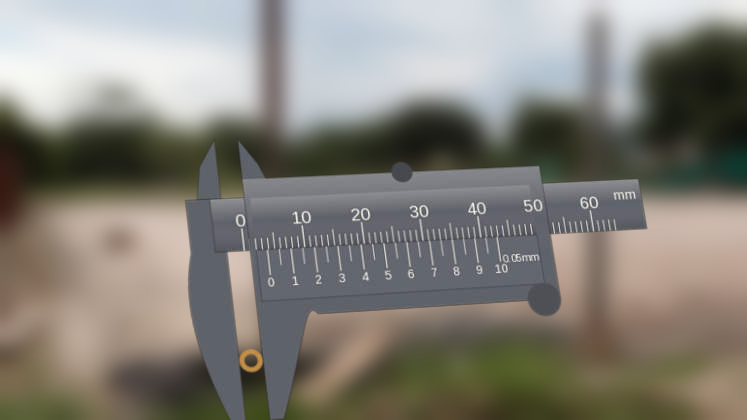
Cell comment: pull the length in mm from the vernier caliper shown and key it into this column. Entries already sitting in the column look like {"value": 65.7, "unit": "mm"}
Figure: {"value": 3.8, "unit": "mm"}
